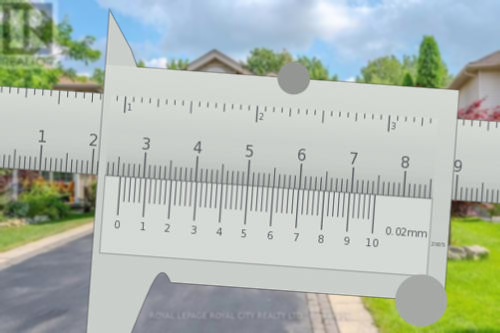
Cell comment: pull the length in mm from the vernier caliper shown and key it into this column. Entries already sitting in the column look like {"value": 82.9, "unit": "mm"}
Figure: {"value": 25.5, "unit": "mm"}
